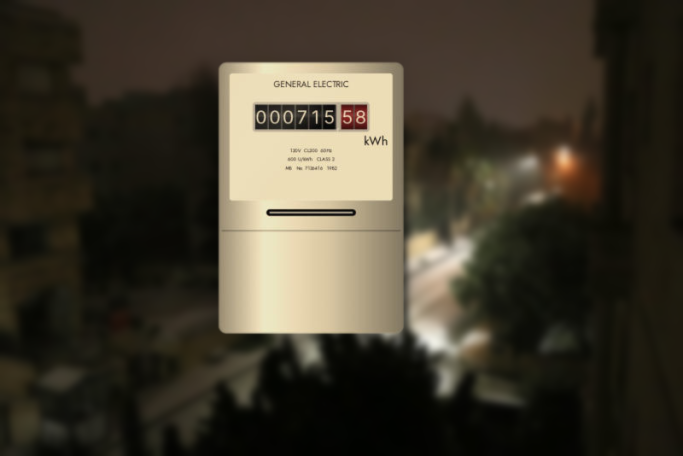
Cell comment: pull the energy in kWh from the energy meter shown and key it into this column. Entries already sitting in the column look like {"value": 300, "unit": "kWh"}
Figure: {"value": 715.58, "unit": "kWh"}
